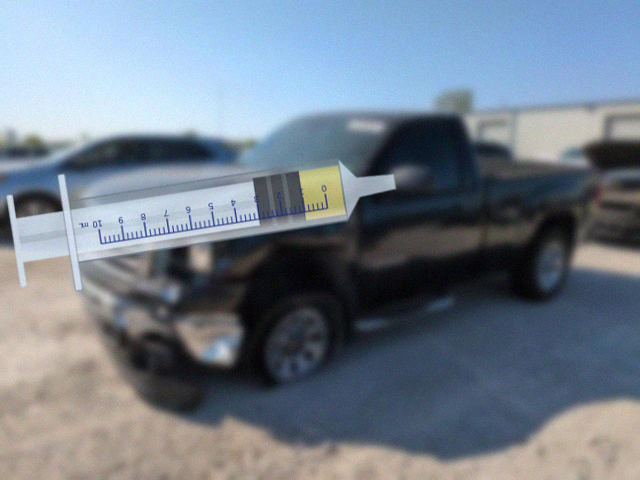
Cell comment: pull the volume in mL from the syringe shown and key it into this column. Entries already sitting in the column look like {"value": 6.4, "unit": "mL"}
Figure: {"value": 1, "unit": "mL"}
